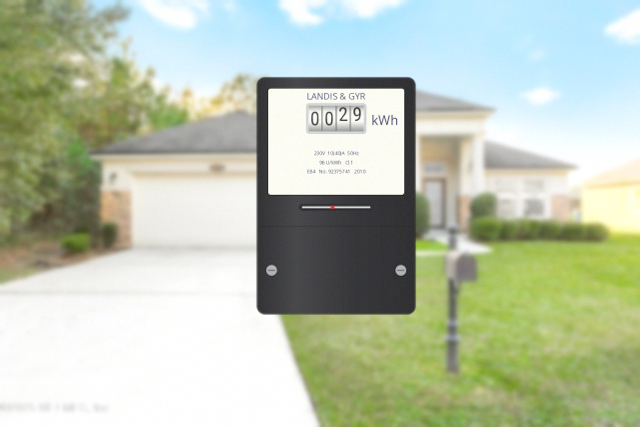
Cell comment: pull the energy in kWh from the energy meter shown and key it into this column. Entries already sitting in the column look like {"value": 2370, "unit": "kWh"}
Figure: {"value": 29, "unit": "kWh"}
